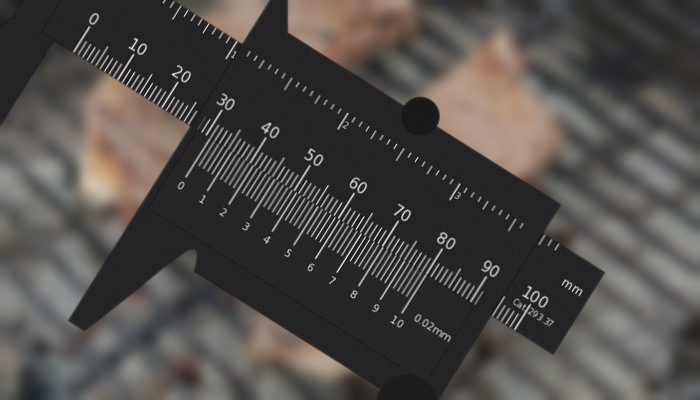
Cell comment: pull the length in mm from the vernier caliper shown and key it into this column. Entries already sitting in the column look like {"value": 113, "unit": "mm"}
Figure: {"value": 31.0, "unit": "mm"}
